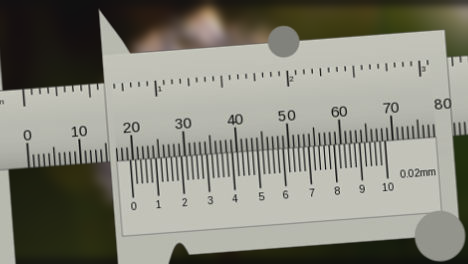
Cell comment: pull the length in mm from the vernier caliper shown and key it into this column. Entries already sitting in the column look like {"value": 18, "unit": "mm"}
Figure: {"value": 19.5, "unit": "mm"}
